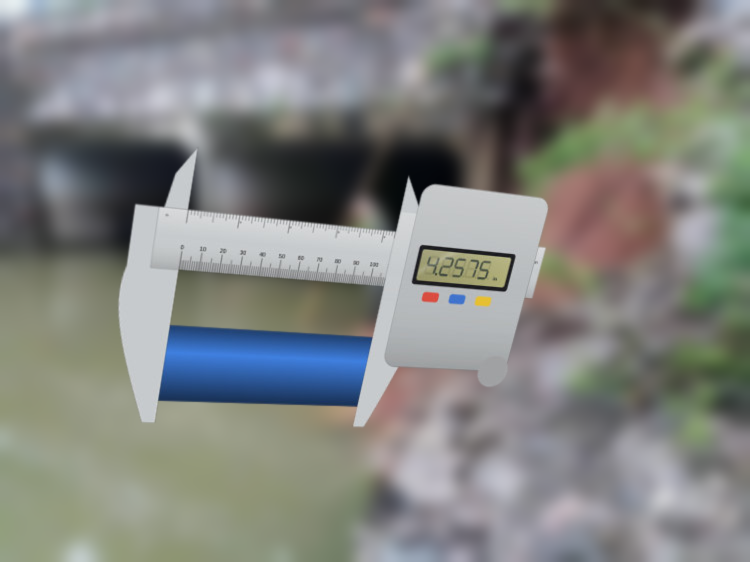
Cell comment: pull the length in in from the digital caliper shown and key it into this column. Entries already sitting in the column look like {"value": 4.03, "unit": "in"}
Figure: {"value": 4.2575, "unit": "in"}
